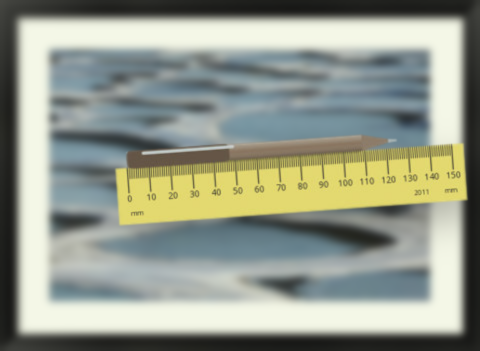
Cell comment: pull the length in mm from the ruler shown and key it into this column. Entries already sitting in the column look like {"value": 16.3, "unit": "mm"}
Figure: {"value": 125, "unit": "mm"}
